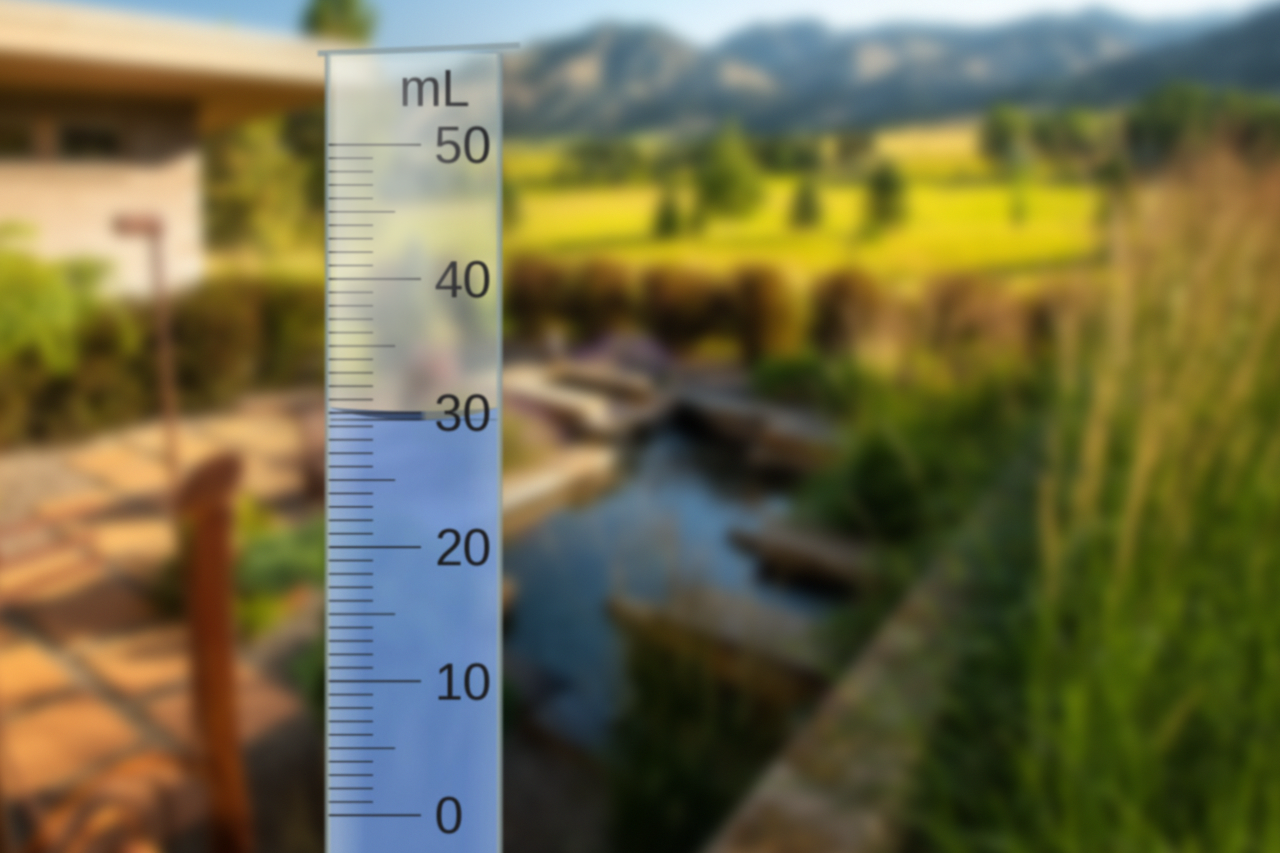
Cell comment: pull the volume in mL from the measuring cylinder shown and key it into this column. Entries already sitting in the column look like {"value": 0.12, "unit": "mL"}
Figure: {"value": 29.5, "unit": "mL"}
